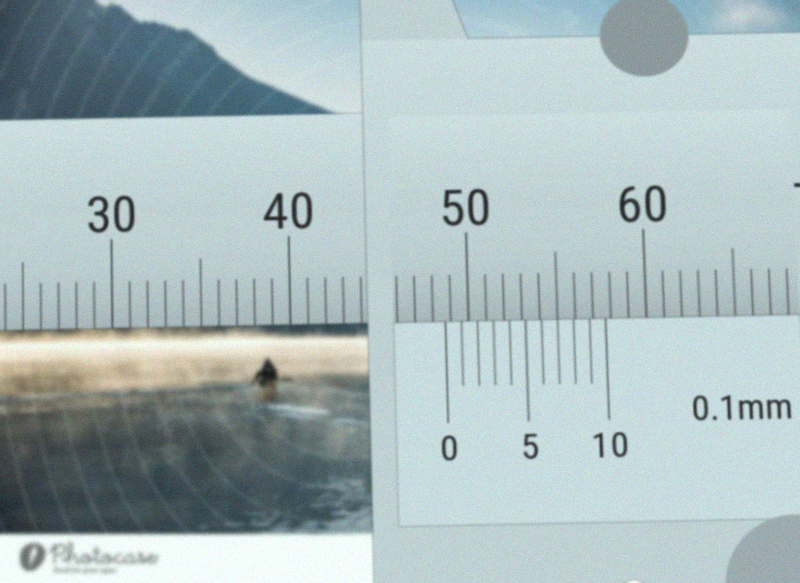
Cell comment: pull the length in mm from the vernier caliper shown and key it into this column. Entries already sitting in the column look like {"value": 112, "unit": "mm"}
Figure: {"value": 48.7, "unit": "mm"}
